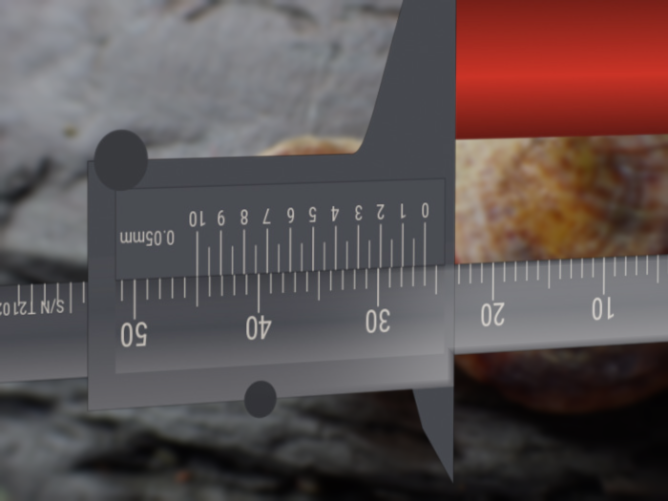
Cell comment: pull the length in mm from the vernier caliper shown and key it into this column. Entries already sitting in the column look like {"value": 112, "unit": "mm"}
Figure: {"value": 26.0, "unit": "mm"}
